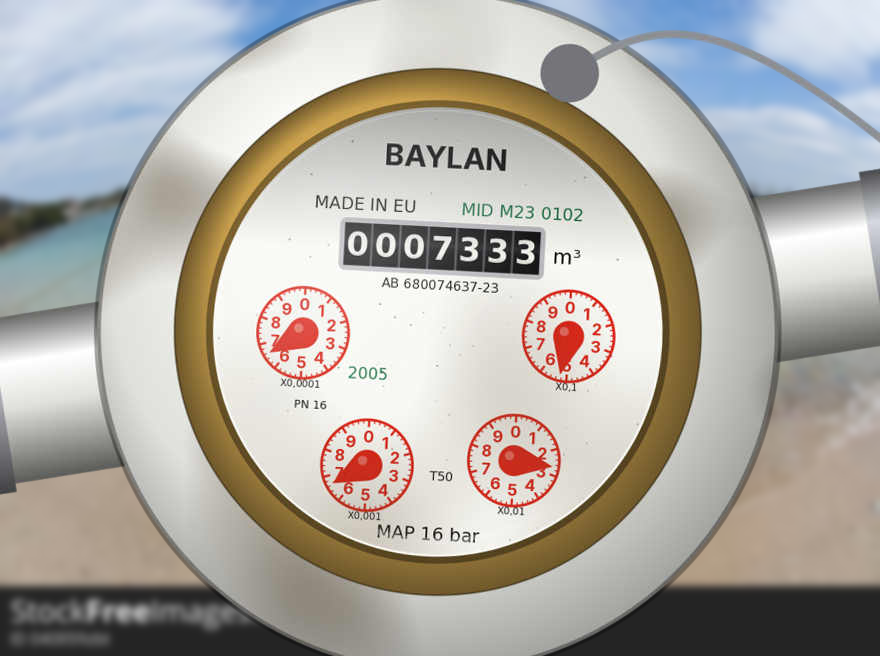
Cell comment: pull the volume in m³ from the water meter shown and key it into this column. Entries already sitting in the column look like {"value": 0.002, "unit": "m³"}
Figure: {"value": 7333.5266, "unit": "m³"}
